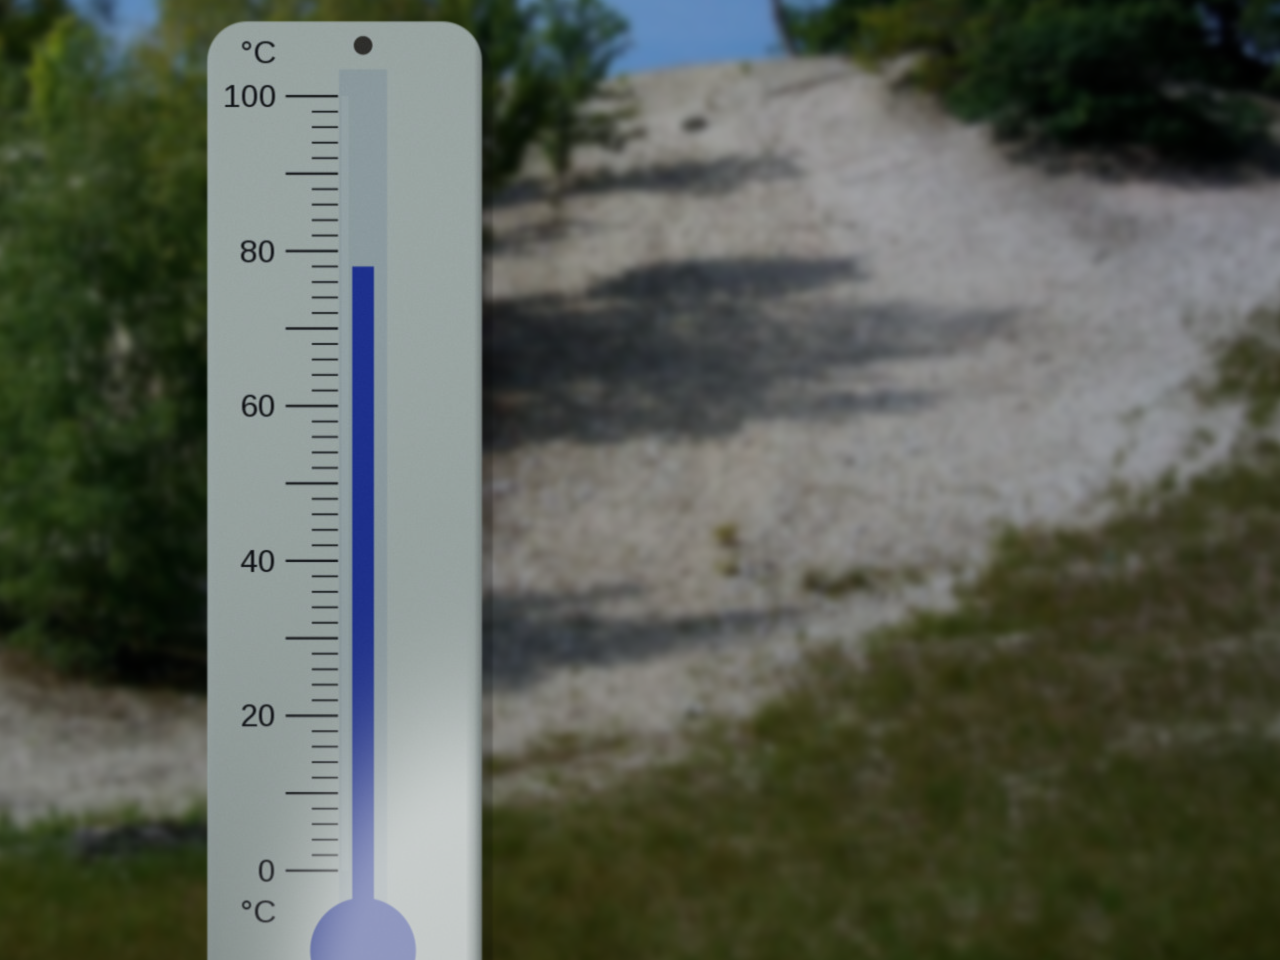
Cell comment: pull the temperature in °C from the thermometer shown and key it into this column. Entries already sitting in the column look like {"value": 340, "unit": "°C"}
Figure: {"value": 78, "unit": "°C"}
